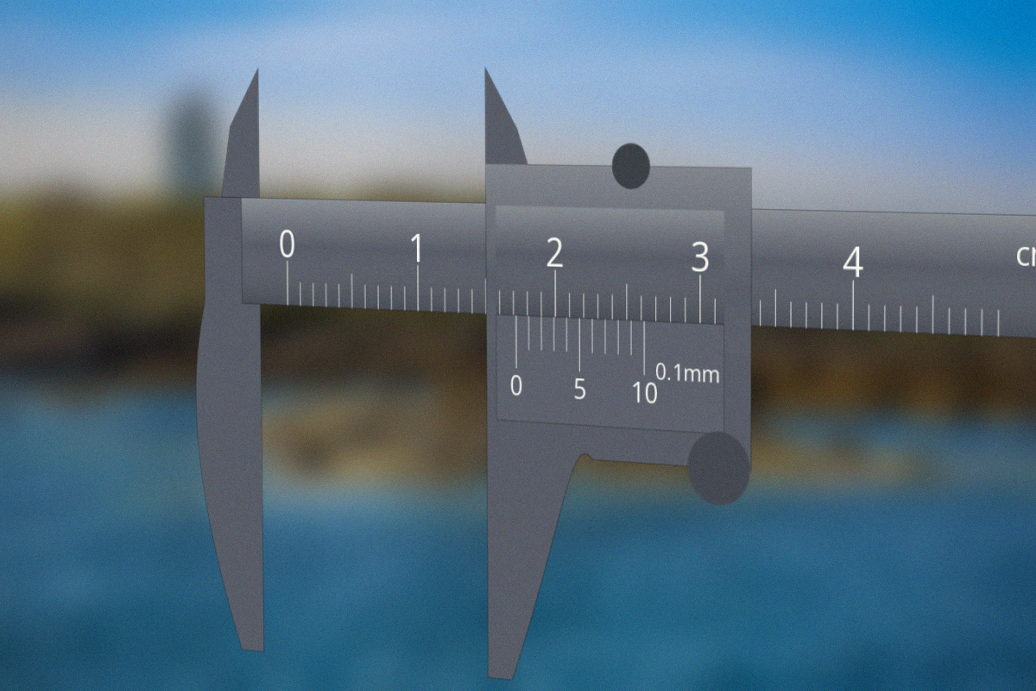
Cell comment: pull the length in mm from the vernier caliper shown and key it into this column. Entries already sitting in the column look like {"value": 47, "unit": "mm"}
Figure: {"value": 17.2, "unit": "mm"}
